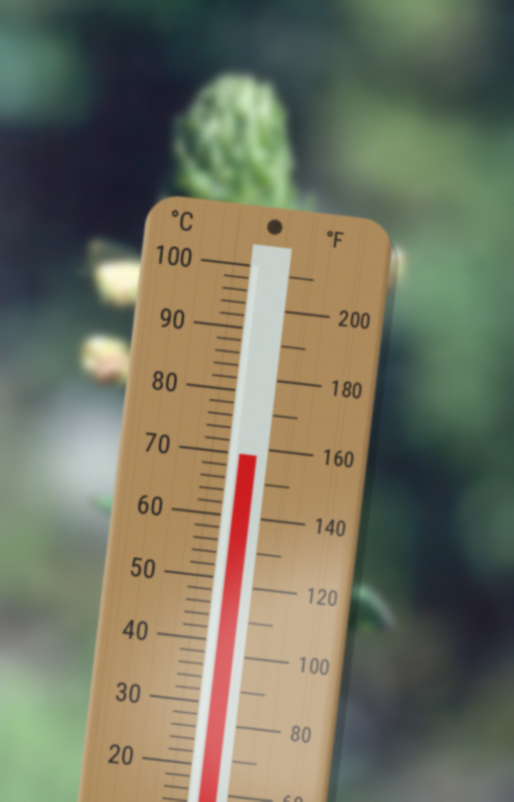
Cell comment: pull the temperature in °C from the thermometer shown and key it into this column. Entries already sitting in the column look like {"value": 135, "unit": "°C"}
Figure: {"value": 70, "unit": "°C"}
